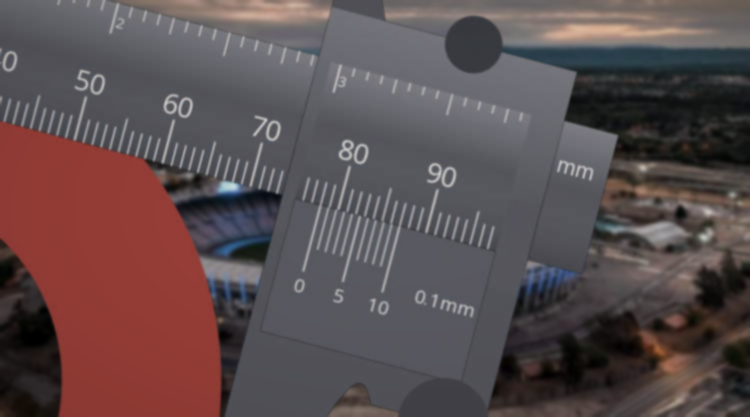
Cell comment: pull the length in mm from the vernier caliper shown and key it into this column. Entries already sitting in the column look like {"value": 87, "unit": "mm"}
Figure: {"value": 78.0, "unit": "mm"}
